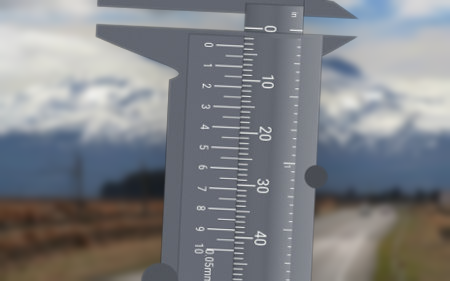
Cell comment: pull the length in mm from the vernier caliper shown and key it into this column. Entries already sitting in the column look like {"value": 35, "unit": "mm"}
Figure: {"value": 3.5, "unit": "mm"}
